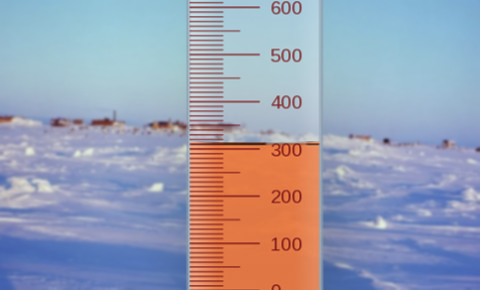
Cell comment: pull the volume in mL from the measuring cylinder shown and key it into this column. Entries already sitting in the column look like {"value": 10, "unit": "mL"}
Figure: {"value": 310, "unit": "mL"}
